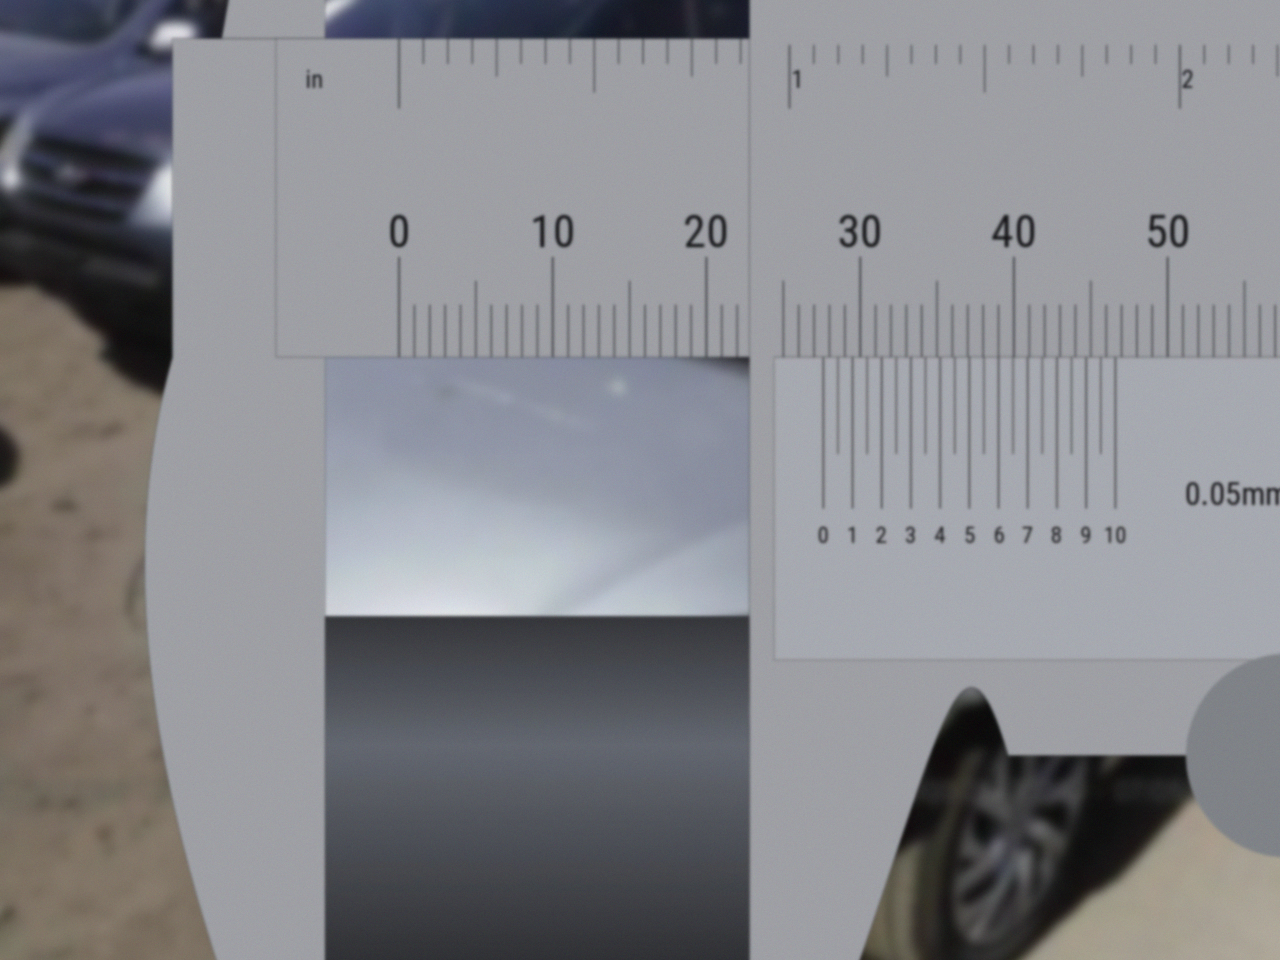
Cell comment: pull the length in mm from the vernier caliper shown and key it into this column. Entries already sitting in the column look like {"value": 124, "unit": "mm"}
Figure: {"value": 27.6, "unit": "mm"}
